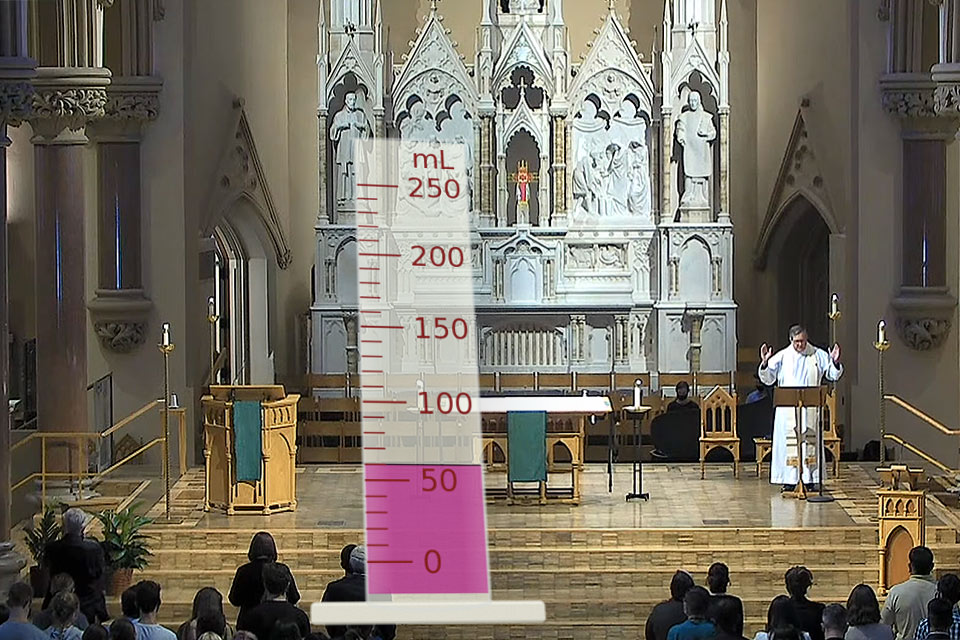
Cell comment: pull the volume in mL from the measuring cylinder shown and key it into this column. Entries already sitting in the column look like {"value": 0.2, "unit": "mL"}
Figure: {"value": 60, "unit": "mL"}
